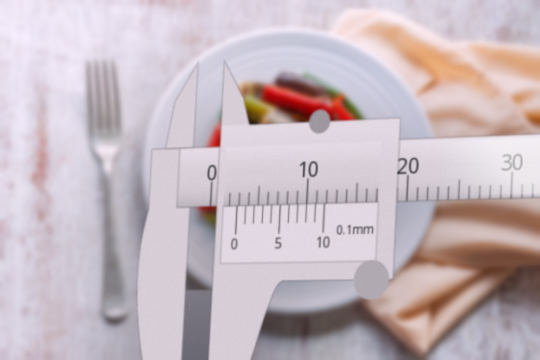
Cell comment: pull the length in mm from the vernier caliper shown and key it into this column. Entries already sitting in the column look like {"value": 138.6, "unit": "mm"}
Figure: {"value": 2.8, "unit": "mm"}
